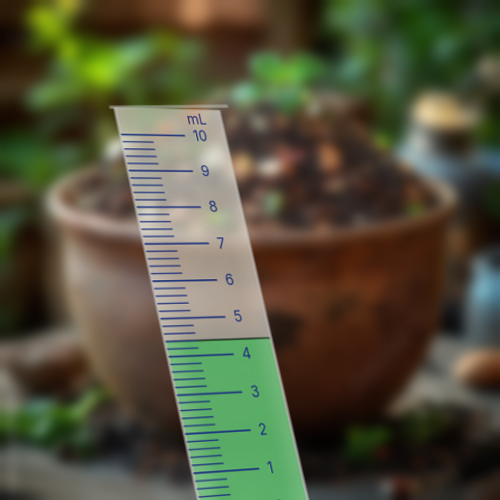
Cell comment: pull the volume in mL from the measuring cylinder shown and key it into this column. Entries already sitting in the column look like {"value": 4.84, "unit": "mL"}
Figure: {"value": 4.4, "unit": "mL"}
